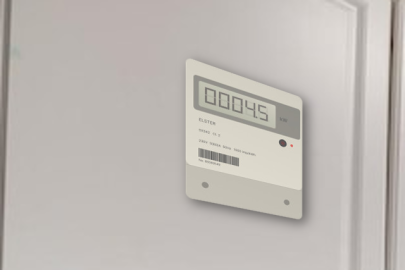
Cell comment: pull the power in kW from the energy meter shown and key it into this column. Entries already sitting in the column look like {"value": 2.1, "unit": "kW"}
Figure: {"value": 4.5, "unit": "kW"}
